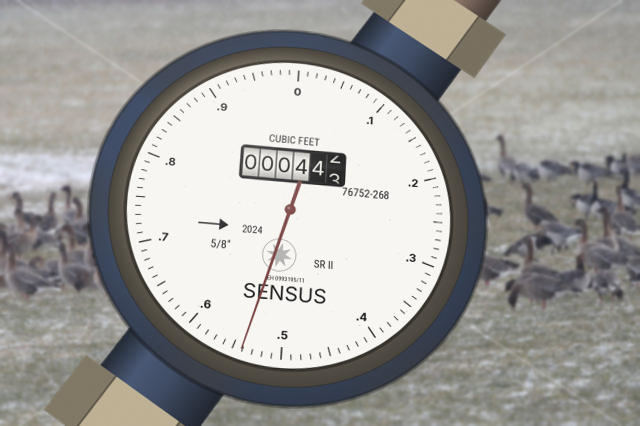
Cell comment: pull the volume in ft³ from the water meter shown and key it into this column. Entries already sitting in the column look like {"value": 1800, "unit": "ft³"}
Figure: {"value": 442.54, "unit": "ft³"}
